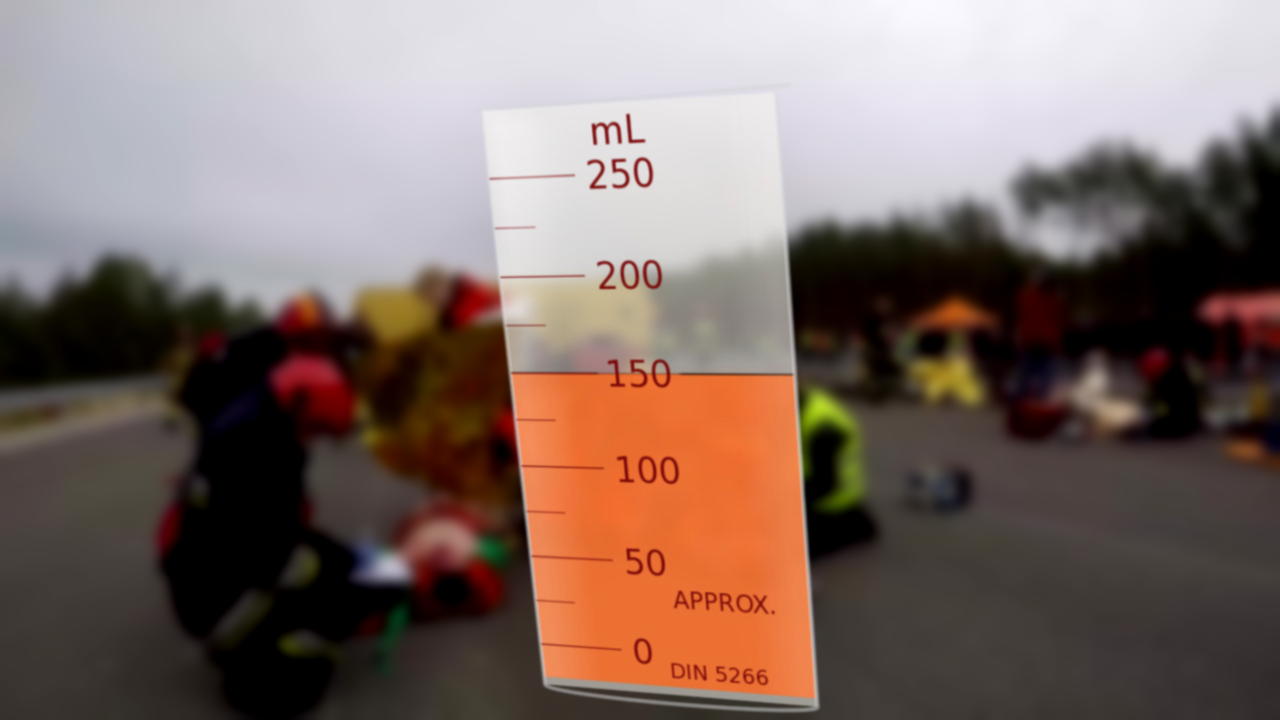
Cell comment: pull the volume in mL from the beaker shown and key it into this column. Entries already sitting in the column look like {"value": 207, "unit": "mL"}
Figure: {"value": 150, "unit": "mL"}
